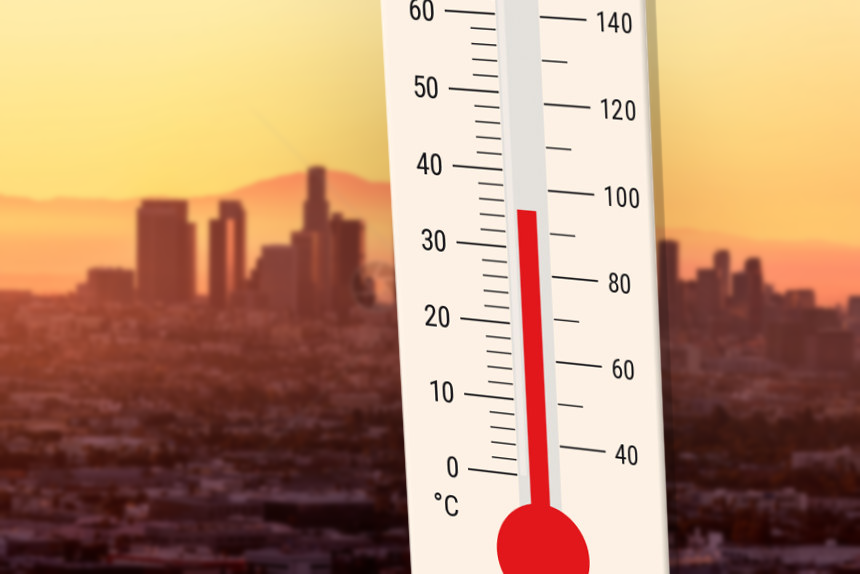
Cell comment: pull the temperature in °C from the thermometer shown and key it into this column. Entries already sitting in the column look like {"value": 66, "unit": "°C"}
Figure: {"value": 35, "unit": "°C"}
